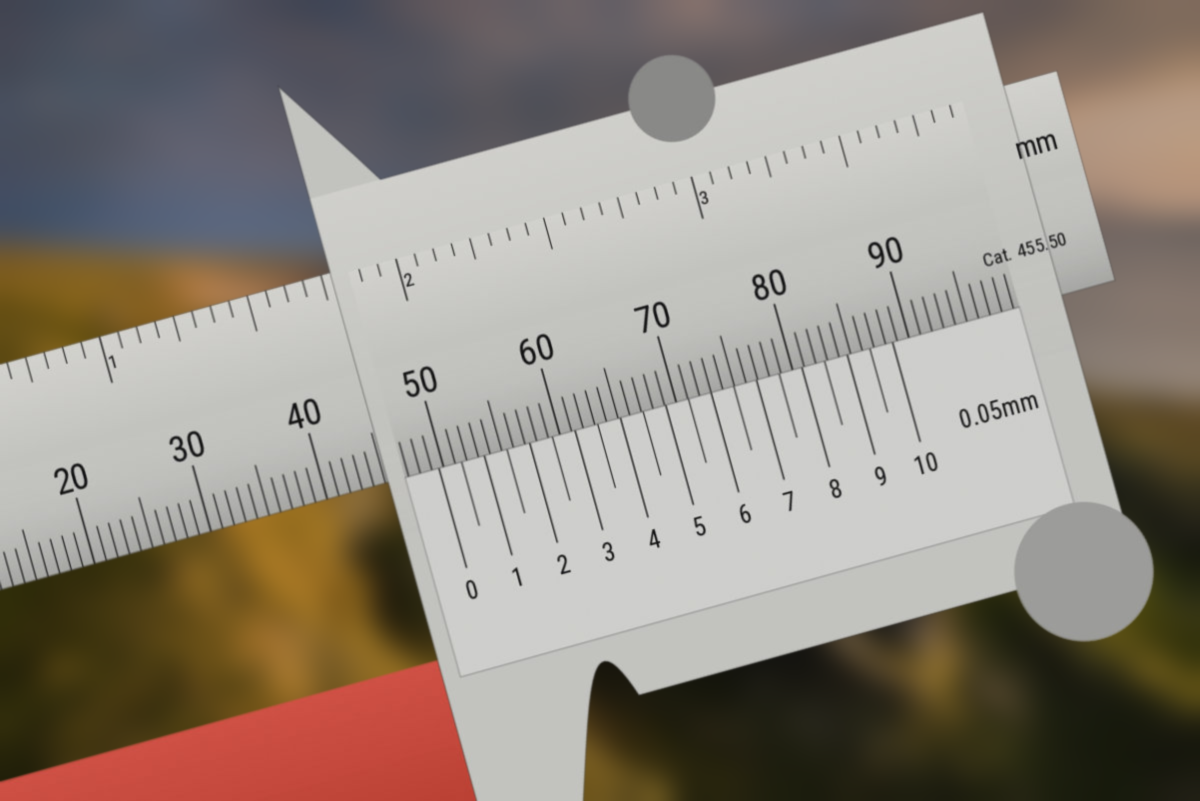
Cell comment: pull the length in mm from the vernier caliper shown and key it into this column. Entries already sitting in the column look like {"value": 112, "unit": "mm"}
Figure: {"value": 49.6, "unit": "mm"}
